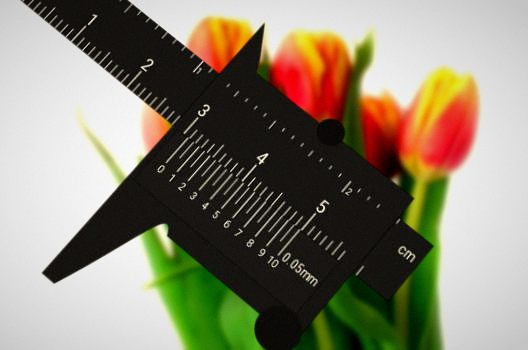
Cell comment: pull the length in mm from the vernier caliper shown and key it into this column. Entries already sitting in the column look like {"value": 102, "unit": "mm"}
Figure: {"value": 30.8, "unit": "mm"}
